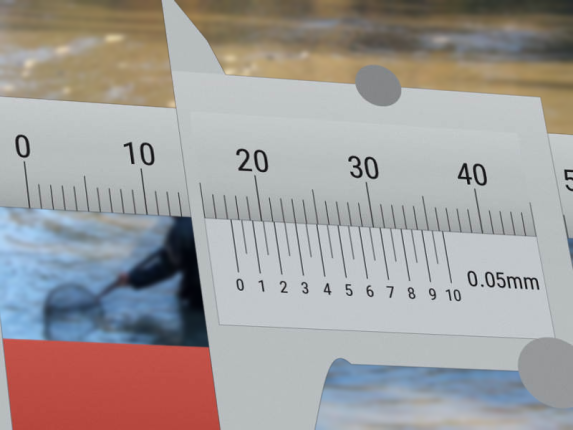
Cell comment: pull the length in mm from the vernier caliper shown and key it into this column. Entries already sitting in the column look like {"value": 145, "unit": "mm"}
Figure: {"value": 17.3, "unit": "mm"}
